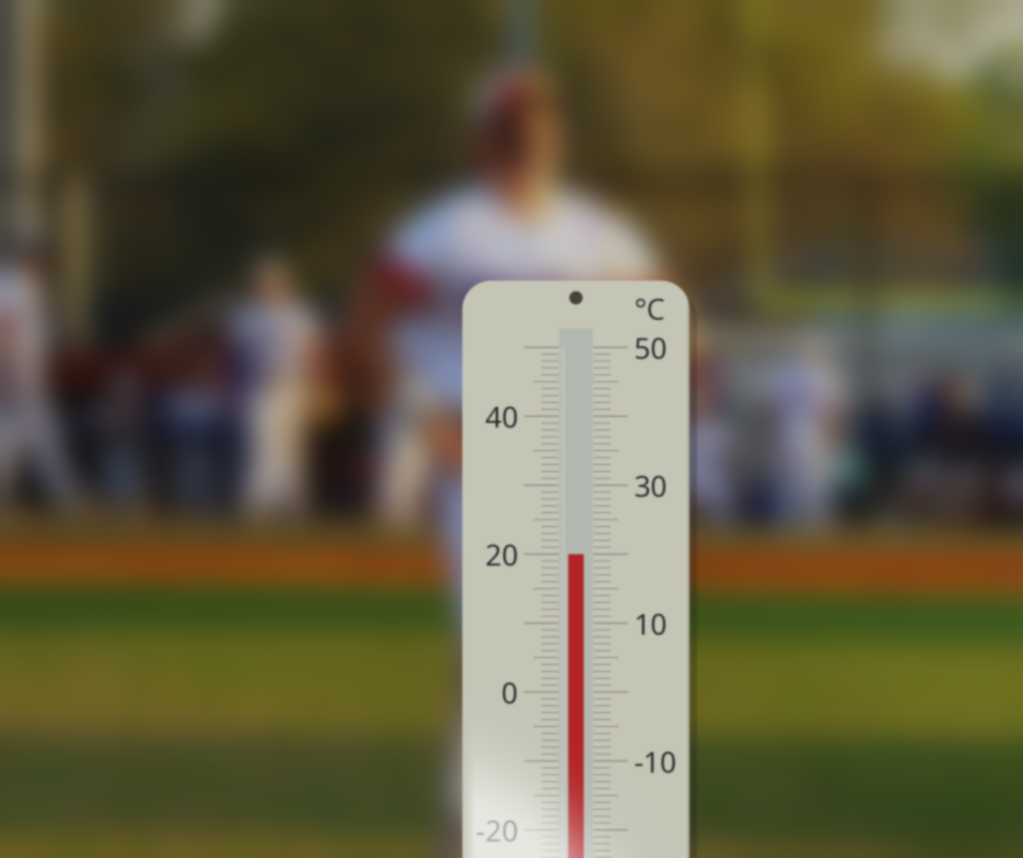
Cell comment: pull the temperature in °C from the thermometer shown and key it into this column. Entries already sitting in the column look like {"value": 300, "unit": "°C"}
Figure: {"value": 20, "unit": "°C"}
